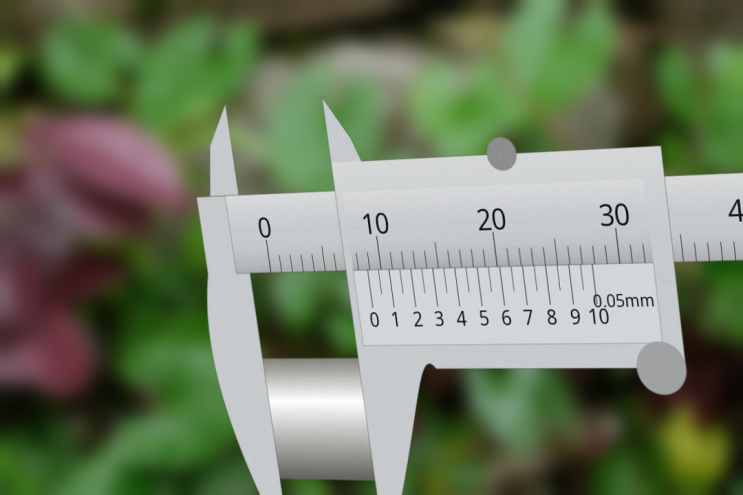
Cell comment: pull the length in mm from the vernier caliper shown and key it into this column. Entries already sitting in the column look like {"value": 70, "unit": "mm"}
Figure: {"value": 8.8, "unit": "mm"}
